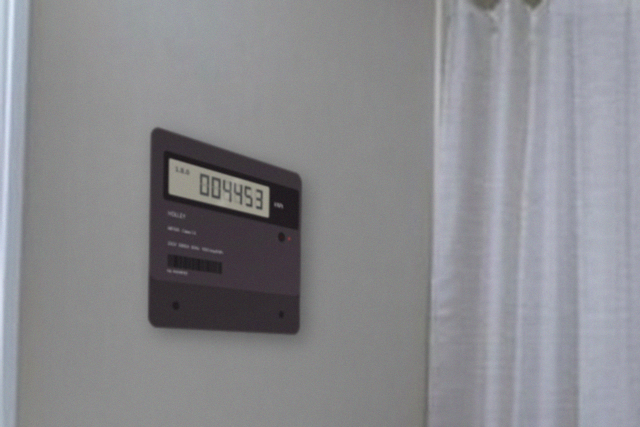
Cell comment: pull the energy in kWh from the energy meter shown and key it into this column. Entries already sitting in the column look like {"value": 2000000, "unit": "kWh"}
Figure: {"value": 4453, "unit": "kWh"}
